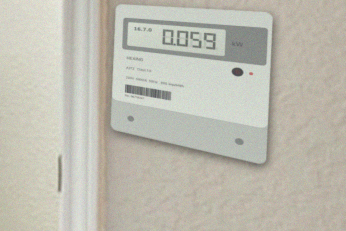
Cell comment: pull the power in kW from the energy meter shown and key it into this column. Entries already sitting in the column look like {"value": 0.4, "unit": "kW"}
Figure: {"value": 0.059, "unit": "kW"}
